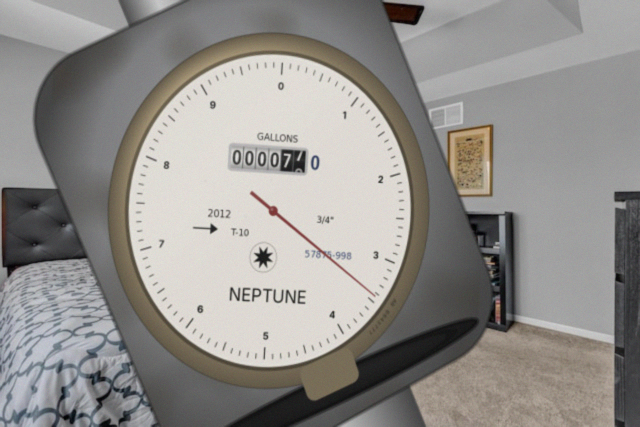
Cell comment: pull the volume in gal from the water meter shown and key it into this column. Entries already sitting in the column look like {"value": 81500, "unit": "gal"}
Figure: {"value": 773.4, "unit": "gal"}
